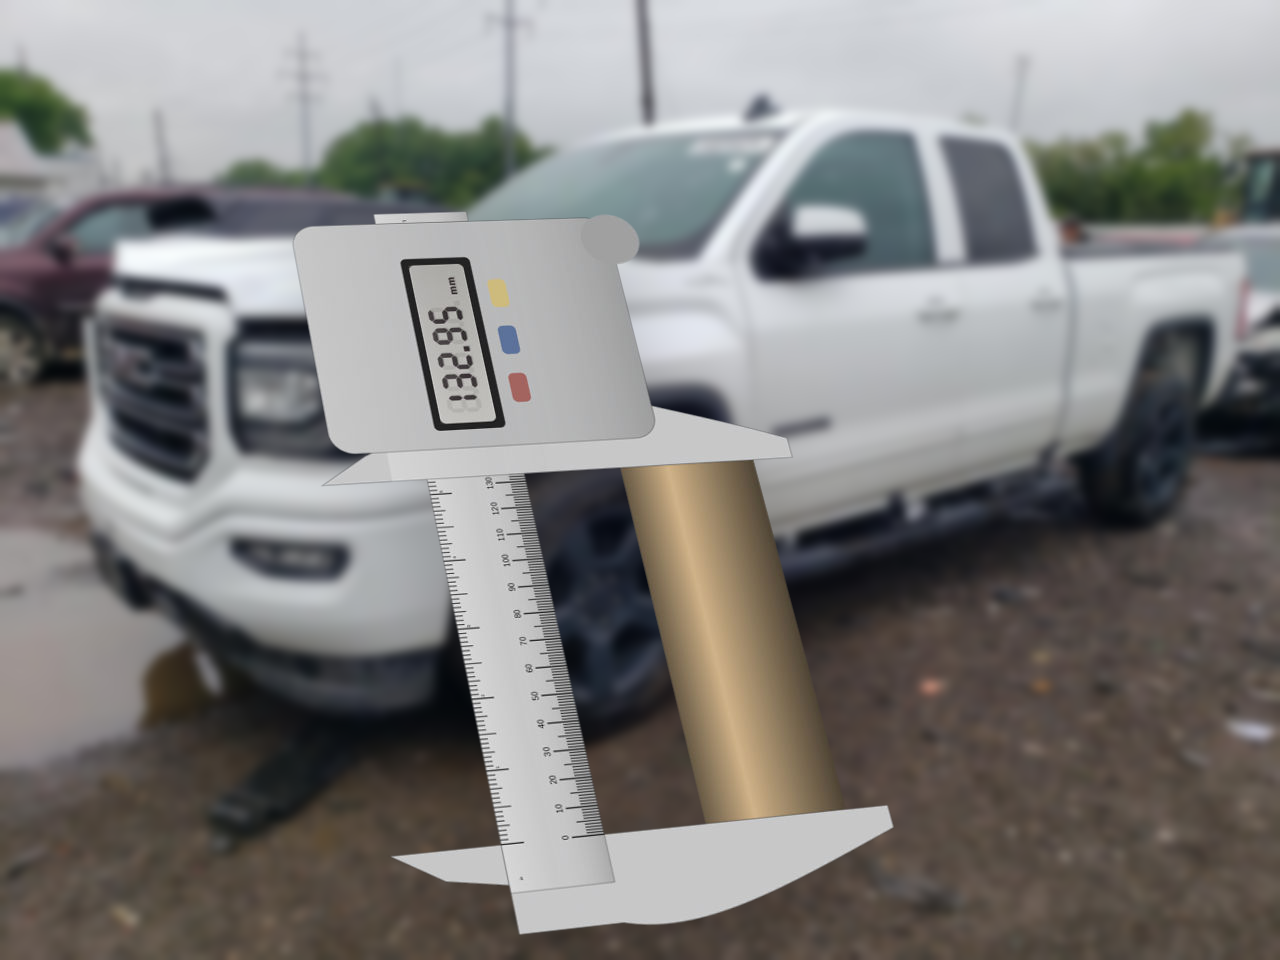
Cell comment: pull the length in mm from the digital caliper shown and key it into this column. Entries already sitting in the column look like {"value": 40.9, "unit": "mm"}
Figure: {"value": 132.95, "unit": "mm"}
